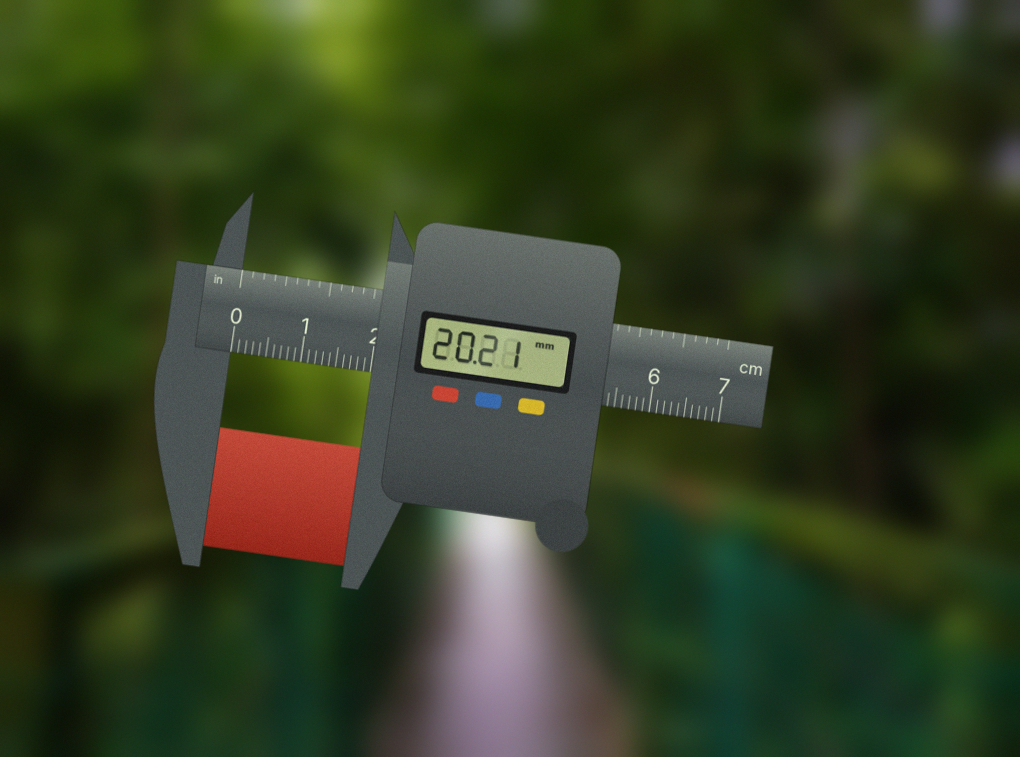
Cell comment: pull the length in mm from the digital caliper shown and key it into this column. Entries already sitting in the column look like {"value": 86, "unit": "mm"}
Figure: {"value": 20.21, "unit": "mm"}
